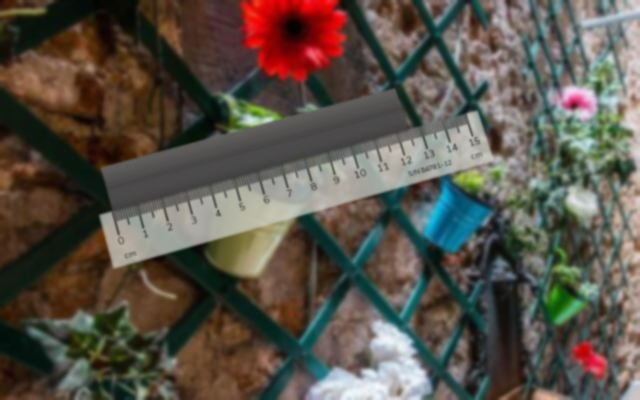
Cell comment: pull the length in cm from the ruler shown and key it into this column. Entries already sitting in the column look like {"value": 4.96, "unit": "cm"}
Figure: {"value": 12.5, "unit": "cm"}
